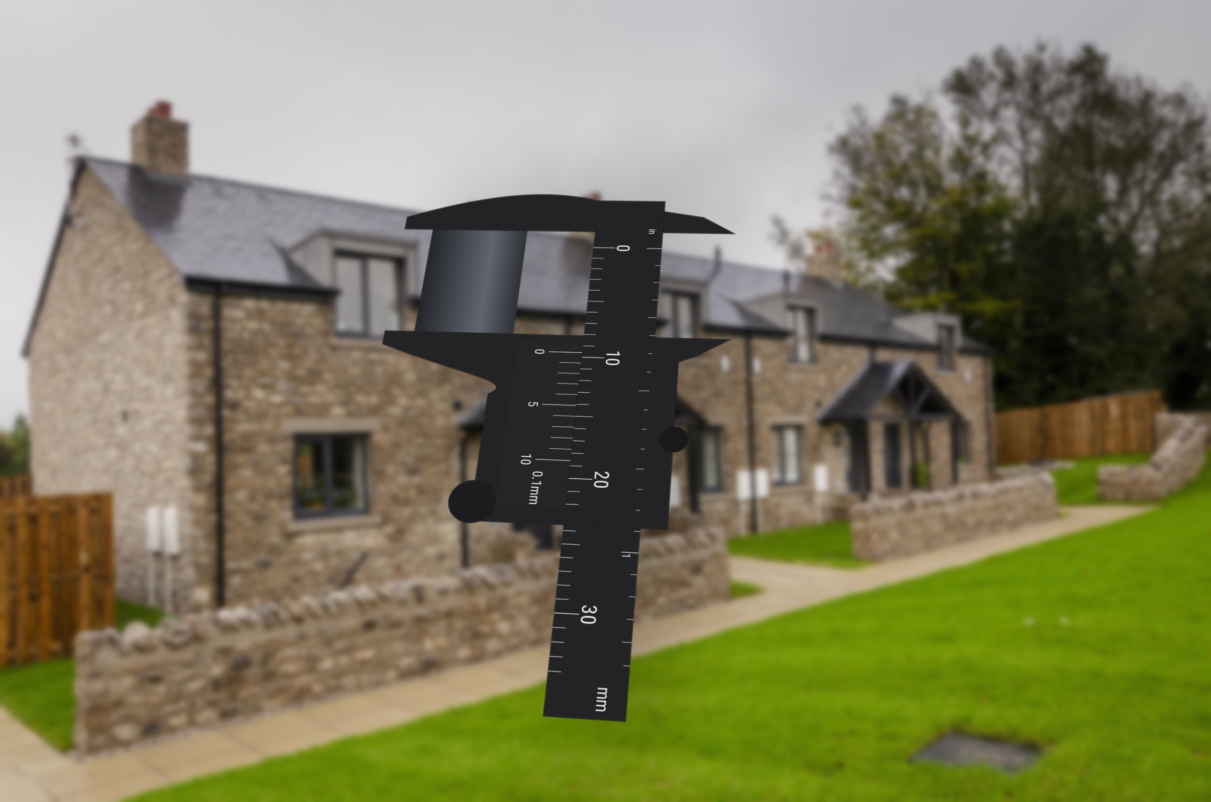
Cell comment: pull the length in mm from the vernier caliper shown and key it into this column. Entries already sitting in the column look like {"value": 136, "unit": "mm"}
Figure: {"value": 9.6, "unit": "mm"}
